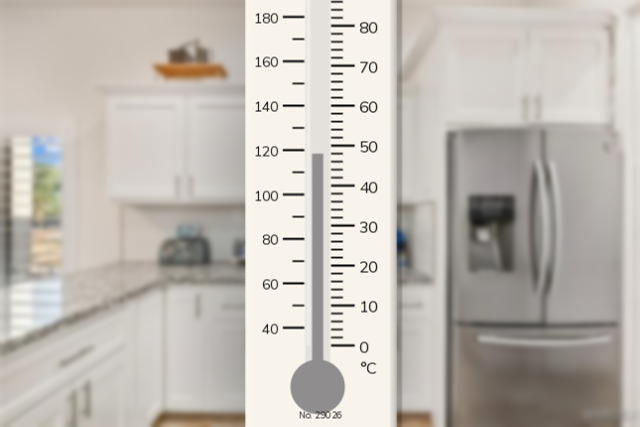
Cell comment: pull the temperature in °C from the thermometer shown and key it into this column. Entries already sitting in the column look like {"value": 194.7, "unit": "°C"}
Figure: {"value": 48, "unit": "°C"}
